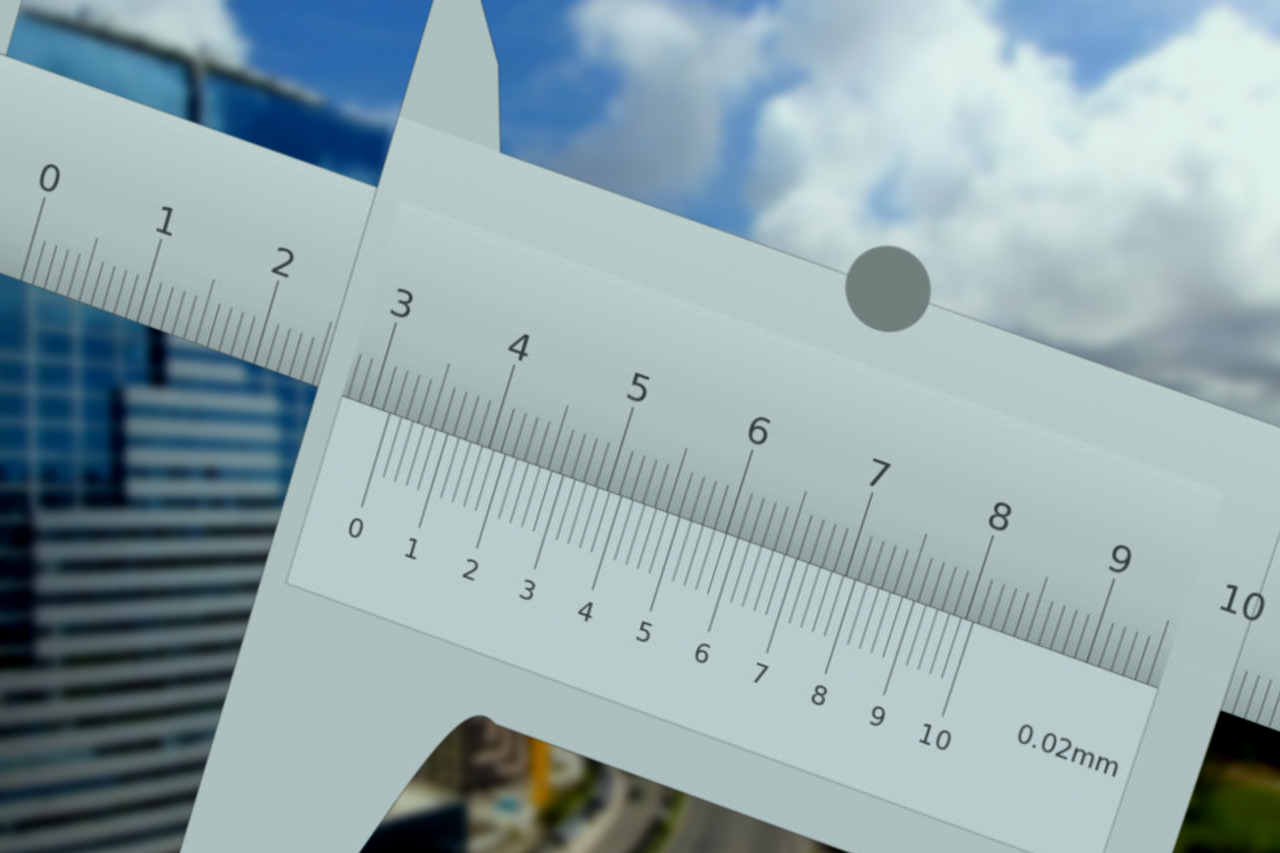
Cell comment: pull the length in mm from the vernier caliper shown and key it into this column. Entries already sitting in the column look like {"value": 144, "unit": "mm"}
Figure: {"value": 31.6, "unit": "mm"}
